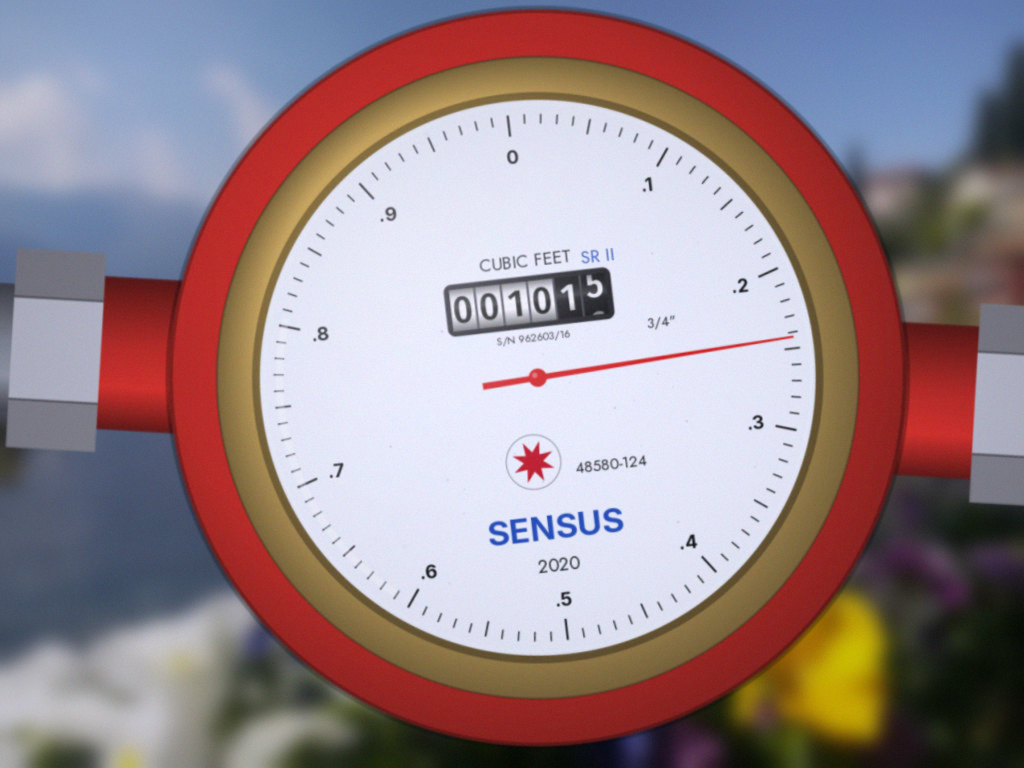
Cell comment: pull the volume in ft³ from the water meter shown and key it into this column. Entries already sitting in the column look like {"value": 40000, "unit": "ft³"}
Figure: {"value": 1015.24, "unit": "ft³"}
